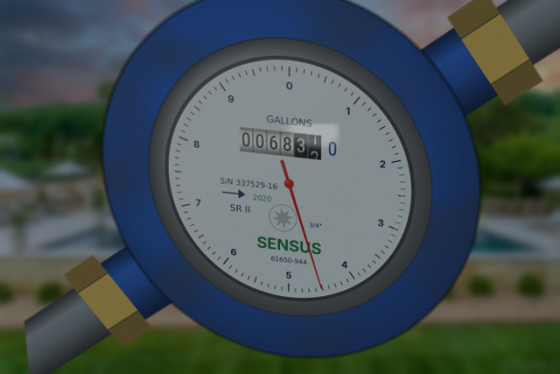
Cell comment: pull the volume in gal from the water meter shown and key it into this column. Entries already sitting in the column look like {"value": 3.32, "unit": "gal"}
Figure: {"value": 68314.5, "unit": "gal"}
